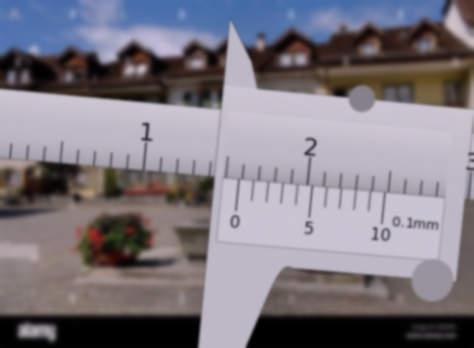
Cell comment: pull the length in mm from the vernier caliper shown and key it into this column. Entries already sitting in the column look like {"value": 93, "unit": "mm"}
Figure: {"value": 15.8, "unit": "mm"}
